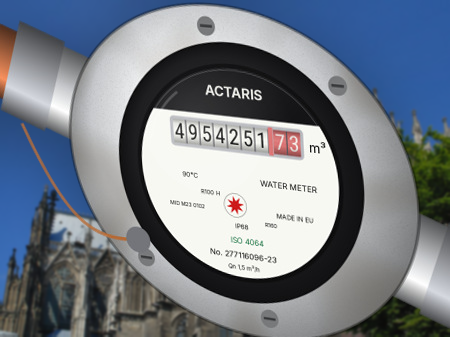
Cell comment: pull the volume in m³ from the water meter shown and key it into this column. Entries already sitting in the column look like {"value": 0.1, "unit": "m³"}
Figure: {"value": 4954251.73, "unit": "m³"}
